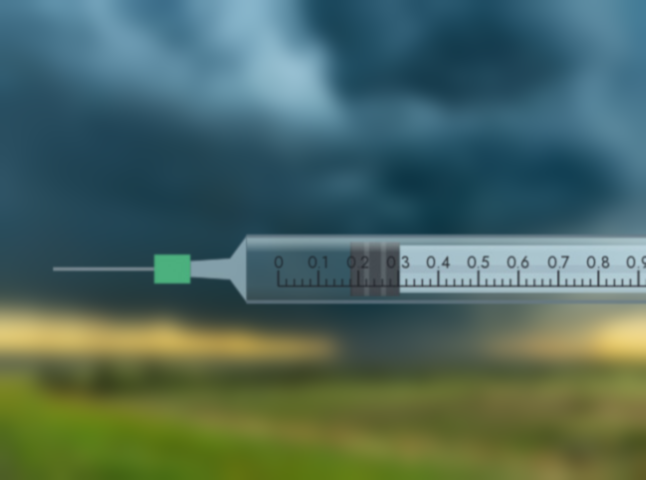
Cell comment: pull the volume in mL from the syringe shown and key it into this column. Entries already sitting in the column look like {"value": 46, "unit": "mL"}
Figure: {"value": 0.18, "unit": "mL"}
